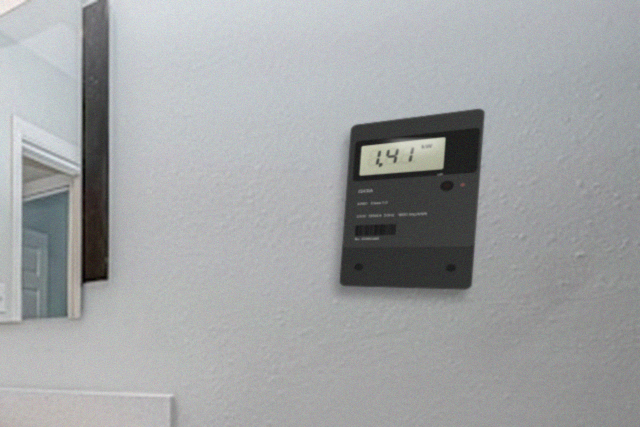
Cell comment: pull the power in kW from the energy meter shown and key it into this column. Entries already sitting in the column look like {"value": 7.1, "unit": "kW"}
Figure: {"value": 1.41, "unit": "kW"}
